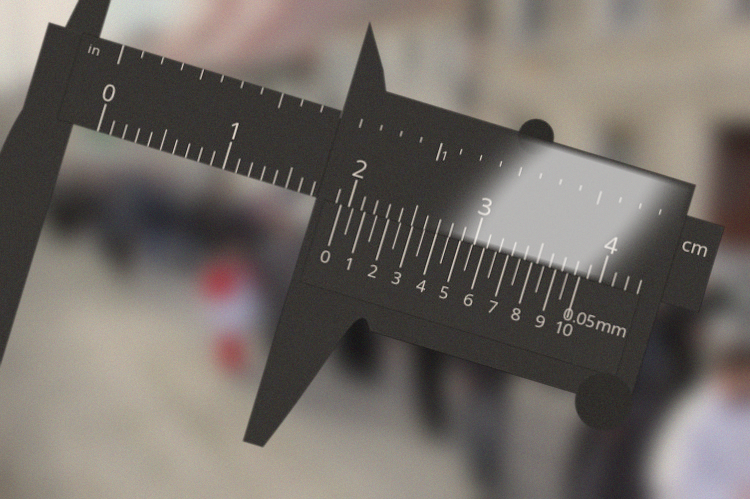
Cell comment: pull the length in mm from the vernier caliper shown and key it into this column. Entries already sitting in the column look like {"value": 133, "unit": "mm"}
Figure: {"value": 19.4, "unit": "mm"}
